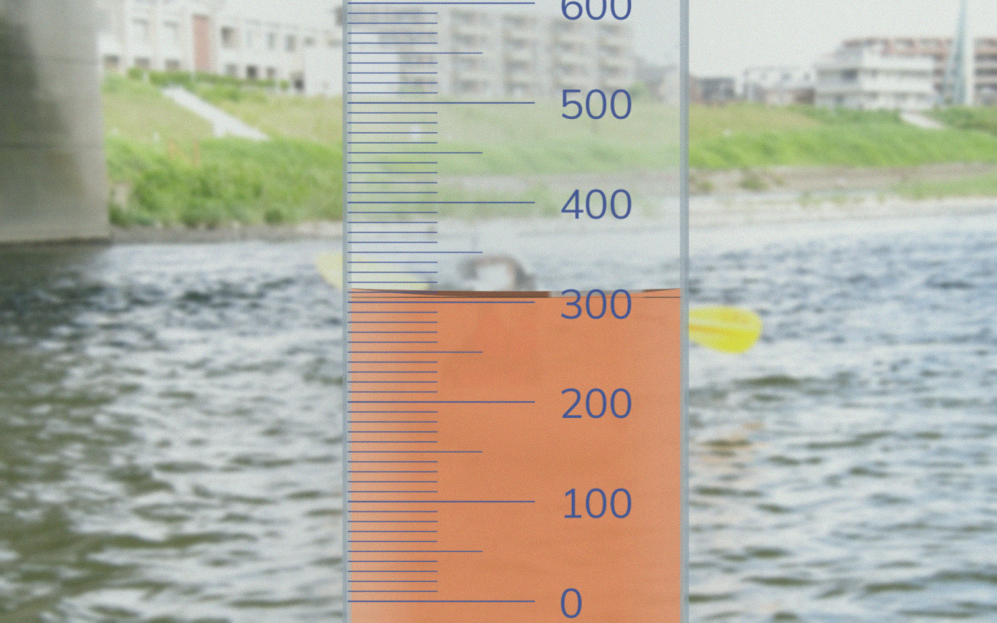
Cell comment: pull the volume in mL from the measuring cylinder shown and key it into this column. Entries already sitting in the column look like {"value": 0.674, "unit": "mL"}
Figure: {"value": 305, "unit": "mL"}
